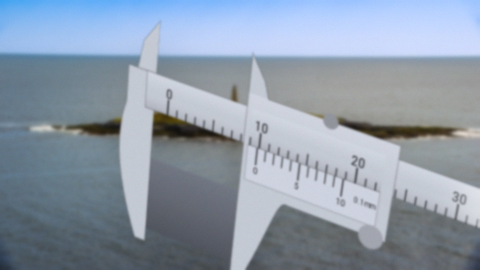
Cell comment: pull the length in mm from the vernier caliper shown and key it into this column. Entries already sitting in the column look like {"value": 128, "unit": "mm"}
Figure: {"value": 9.8, "unit": "mm"}
